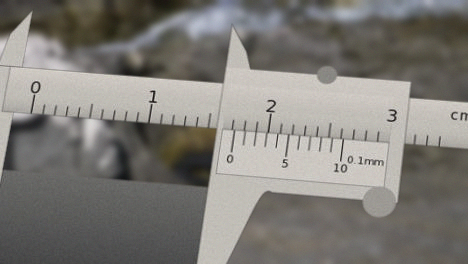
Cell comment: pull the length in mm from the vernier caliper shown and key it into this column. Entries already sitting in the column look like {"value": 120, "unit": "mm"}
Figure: {"value": 17.2, "unit": "mm"}
